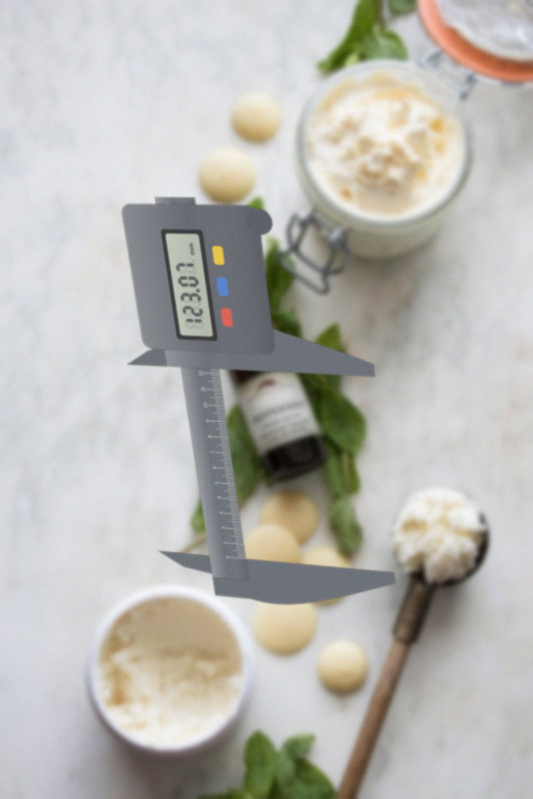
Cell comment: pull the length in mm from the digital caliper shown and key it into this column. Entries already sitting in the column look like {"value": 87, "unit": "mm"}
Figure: {"value": 123.07, "unit": "mm"}
